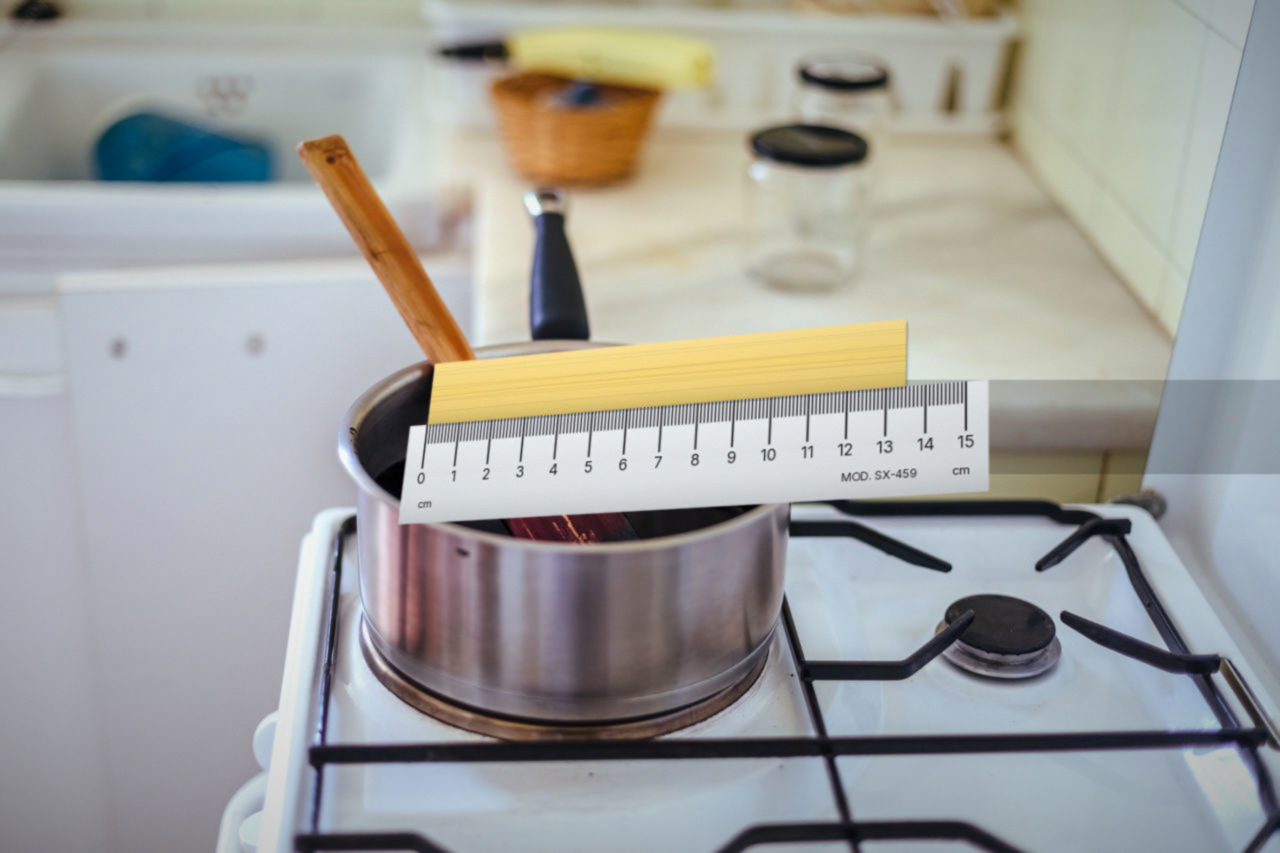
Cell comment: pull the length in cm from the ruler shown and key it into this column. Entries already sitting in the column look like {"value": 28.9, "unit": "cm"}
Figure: {"value": 13.5, "unit": "cm"}
